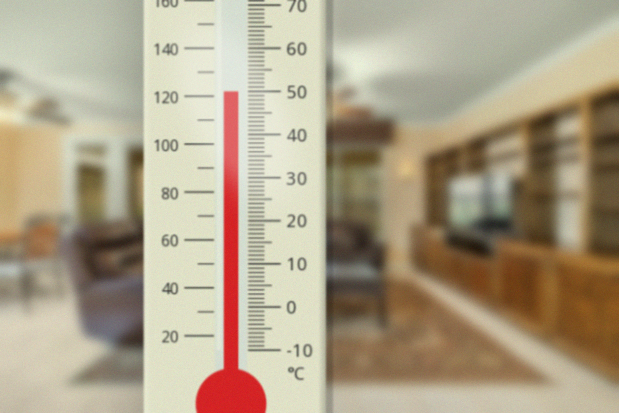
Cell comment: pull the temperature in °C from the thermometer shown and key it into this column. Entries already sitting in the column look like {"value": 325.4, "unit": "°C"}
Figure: {"value": 50, "unit": "°C"}
